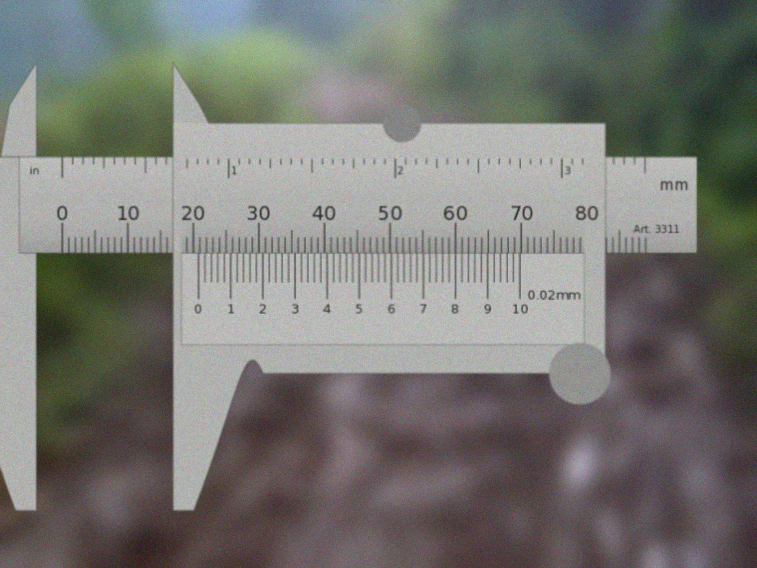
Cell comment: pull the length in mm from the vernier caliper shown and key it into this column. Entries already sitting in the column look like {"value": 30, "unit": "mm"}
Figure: {"value": 20.8, "unit": "mm"}
